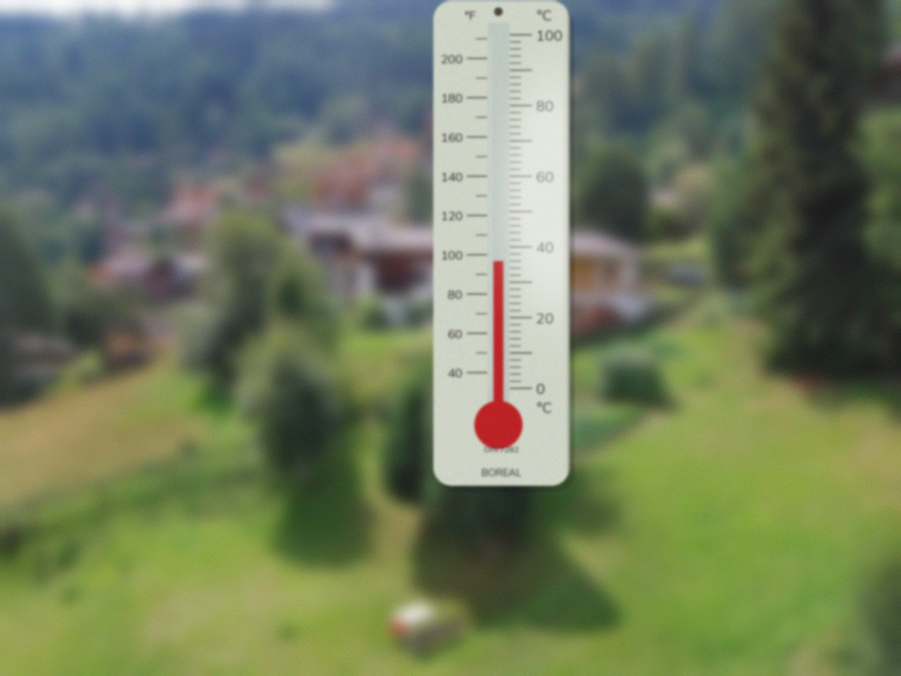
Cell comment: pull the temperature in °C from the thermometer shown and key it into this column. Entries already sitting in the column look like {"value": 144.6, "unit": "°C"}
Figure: {"value": 36, "unit": "°C"}
